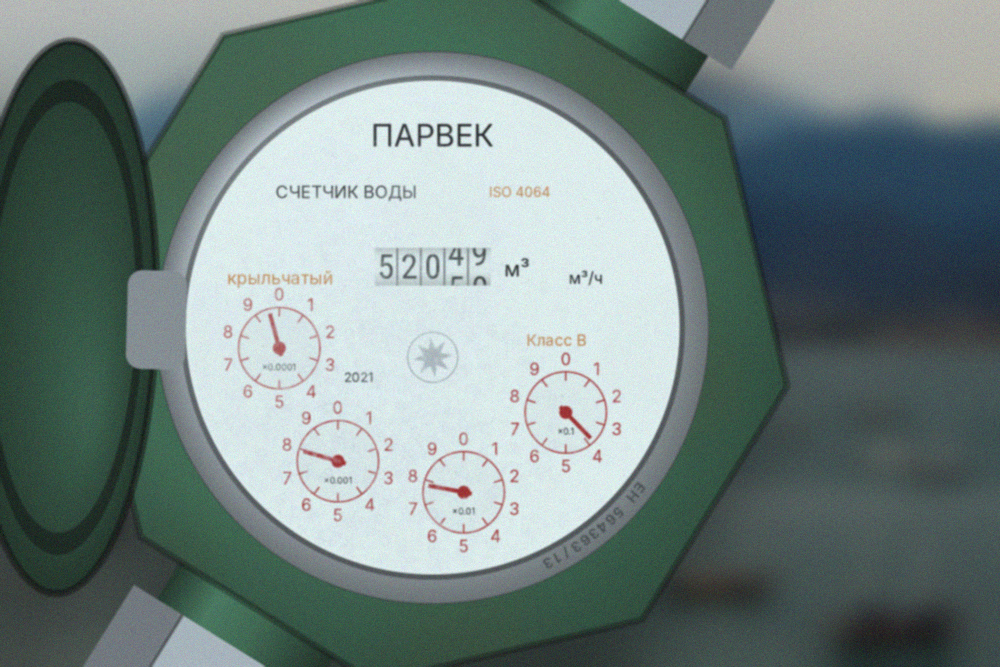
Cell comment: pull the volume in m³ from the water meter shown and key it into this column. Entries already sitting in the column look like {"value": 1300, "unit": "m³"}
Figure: {"value": 52049.3779, "unit": "m³"}
